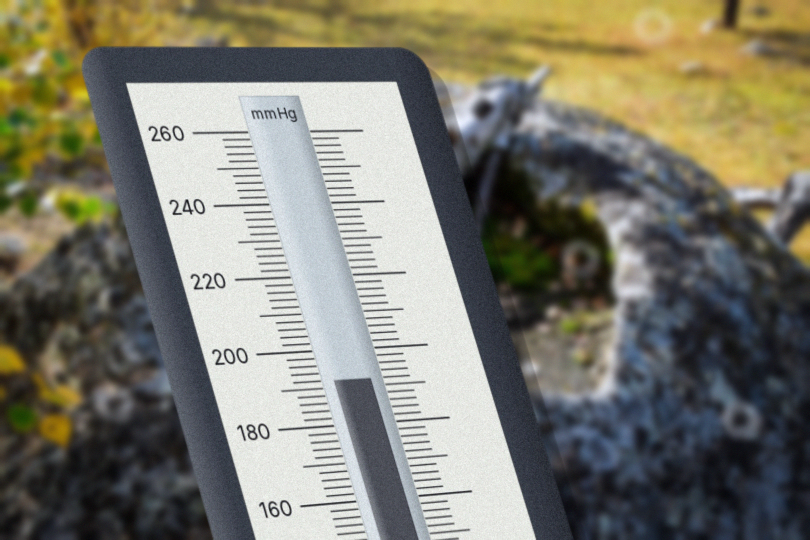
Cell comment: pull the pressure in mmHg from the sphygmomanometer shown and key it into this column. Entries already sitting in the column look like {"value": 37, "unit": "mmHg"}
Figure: {"value": 192, "unit": "mmHg"}
